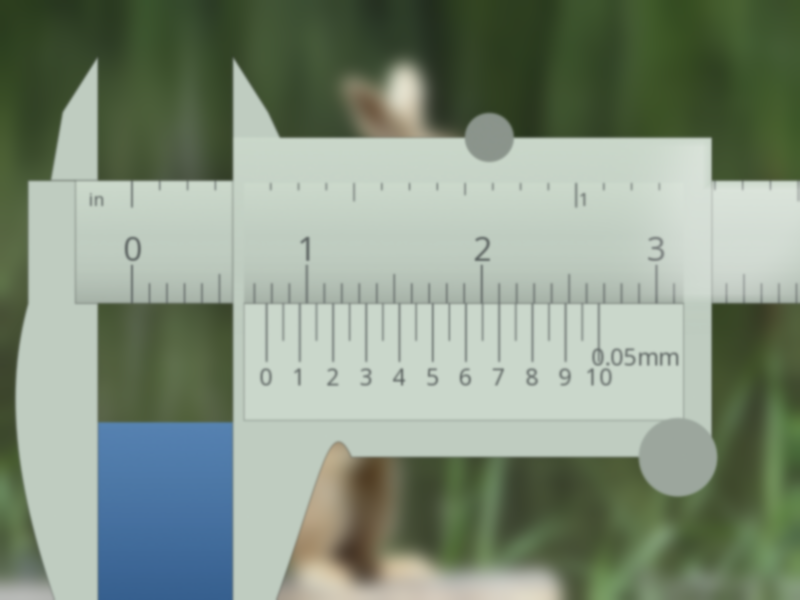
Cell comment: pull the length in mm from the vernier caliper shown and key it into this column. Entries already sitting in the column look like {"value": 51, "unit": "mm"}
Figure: {"value": 7.7, "unit": "mm"}
